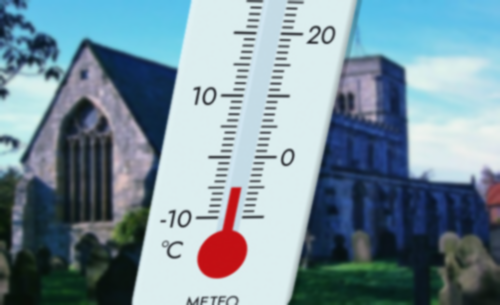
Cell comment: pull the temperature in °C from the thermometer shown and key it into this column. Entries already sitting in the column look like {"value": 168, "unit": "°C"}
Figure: {"value": -5, "unit": "°C"}
